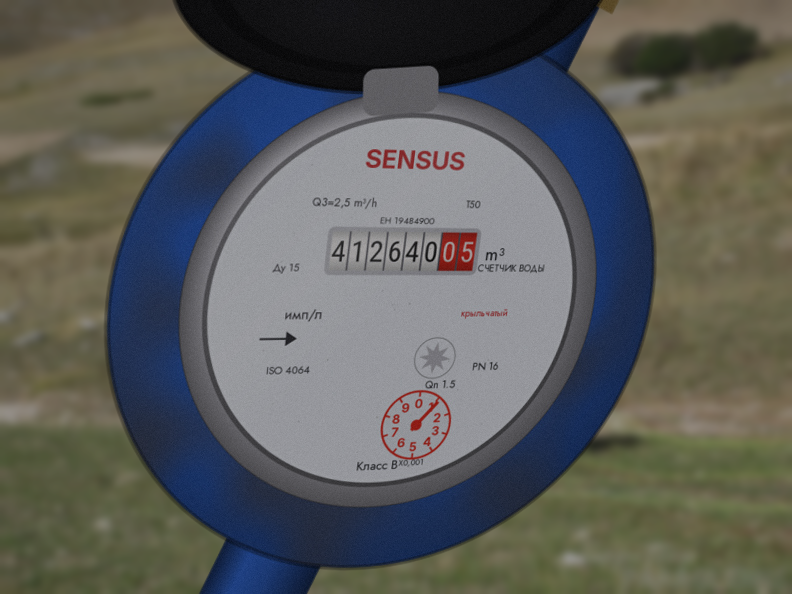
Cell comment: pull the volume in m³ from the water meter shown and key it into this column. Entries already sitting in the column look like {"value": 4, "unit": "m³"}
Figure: {"value": 412640.051, "unit": "m³"}
